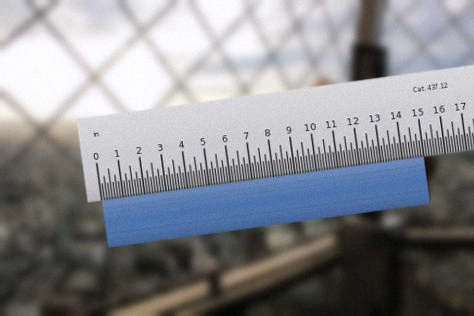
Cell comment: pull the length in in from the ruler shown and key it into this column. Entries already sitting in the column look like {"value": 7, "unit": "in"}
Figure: {"value": 15, "unit": "in"}
